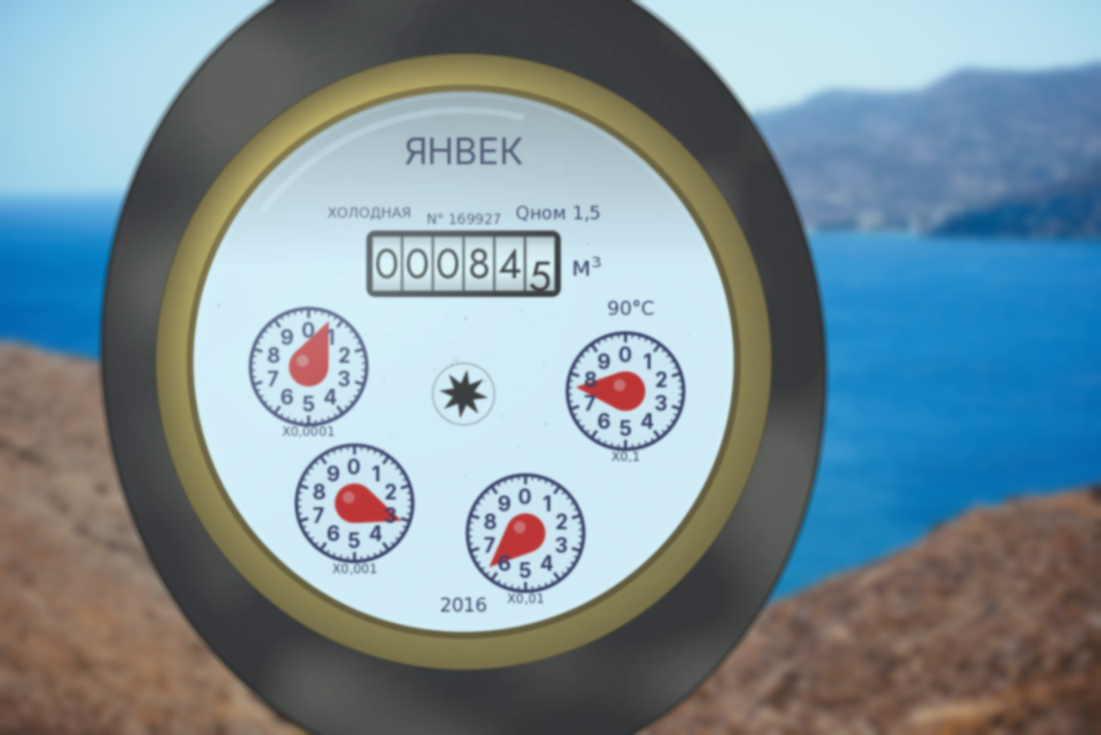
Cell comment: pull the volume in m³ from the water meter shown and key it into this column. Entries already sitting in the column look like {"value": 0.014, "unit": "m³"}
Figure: {"value": 844.7630, "unit": "m³"}
